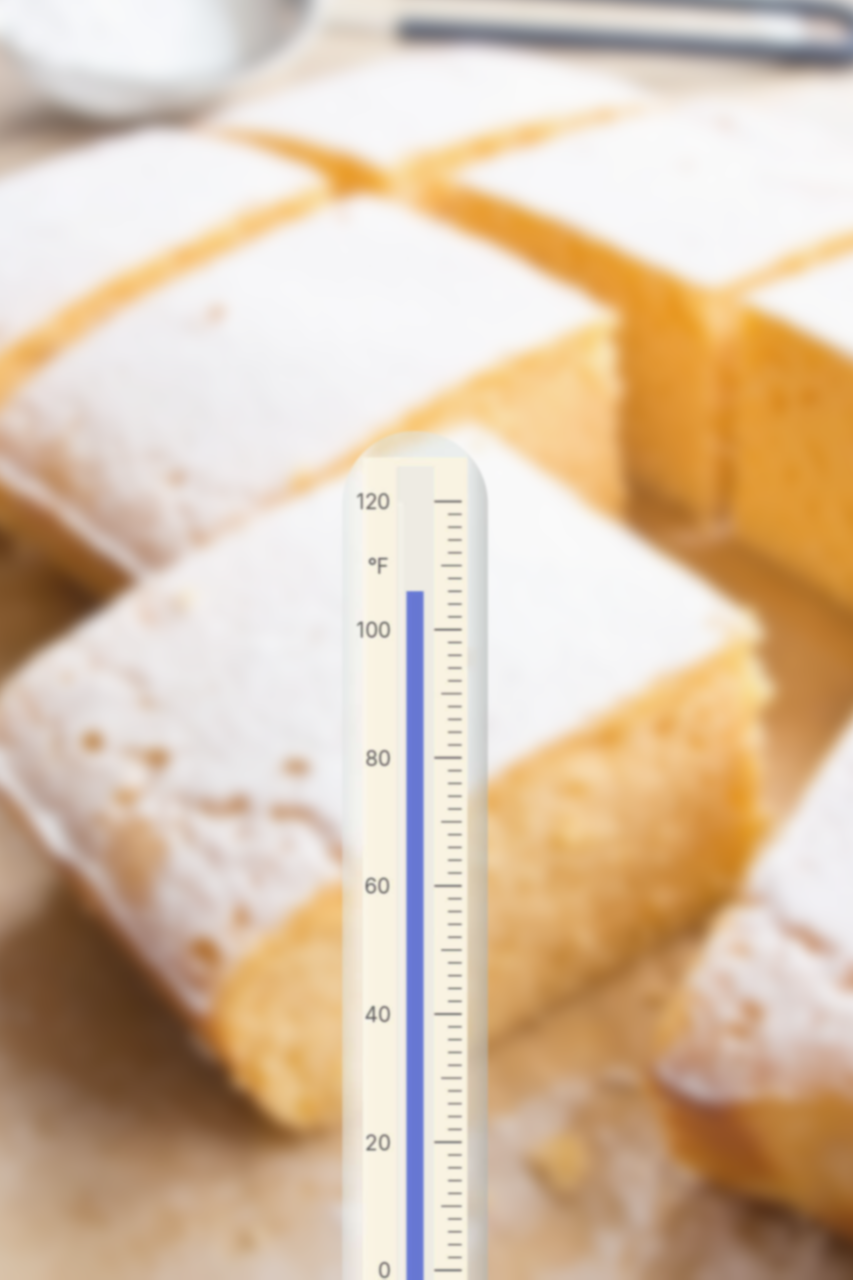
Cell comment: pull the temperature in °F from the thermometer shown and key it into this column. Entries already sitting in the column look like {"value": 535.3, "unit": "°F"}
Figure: {"value": 106, "unit": "°F"}
